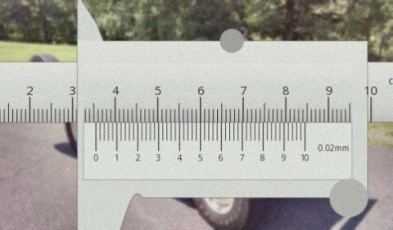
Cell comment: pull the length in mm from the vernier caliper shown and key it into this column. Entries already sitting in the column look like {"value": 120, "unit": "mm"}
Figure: {"value": 35.5, "unit": "mm"}
